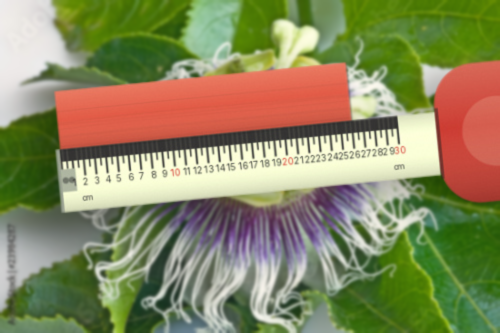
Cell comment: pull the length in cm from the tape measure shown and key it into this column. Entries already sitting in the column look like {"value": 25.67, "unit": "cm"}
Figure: {"value": 26, "unit": "cm"}
